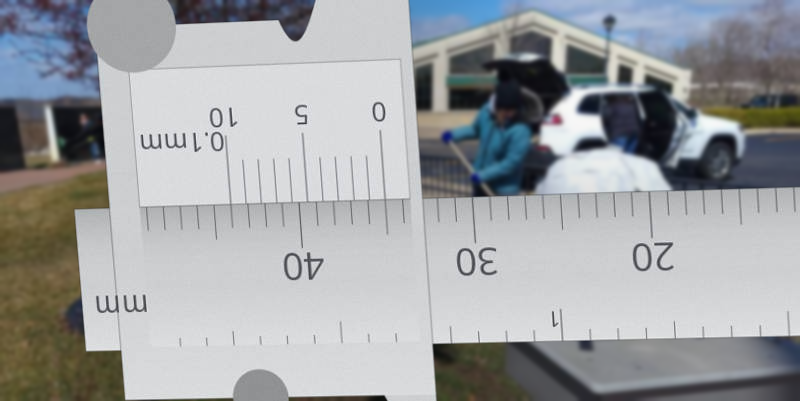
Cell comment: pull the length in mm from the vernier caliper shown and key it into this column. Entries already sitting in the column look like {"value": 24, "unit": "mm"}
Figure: {"value": 35.0, "unit": "mm"}
